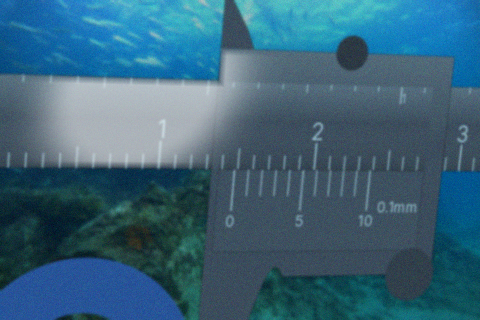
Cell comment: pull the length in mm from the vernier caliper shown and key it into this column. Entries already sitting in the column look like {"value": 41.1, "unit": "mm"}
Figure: {"value": 14.8, "unit": "mm"}
